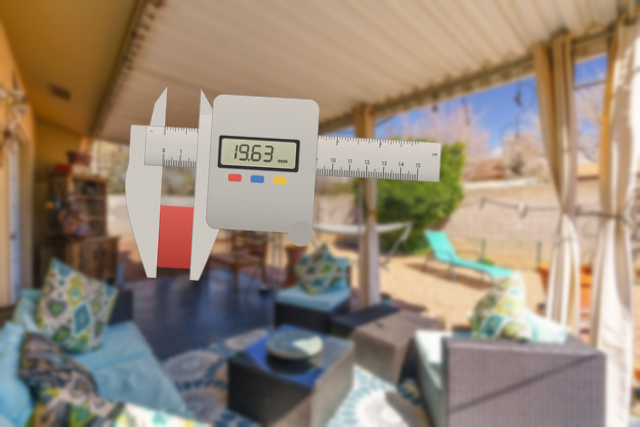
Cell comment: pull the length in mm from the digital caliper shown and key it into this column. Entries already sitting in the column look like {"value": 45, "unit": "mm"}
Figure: {"value": 19.63, "unit": "mm"}
